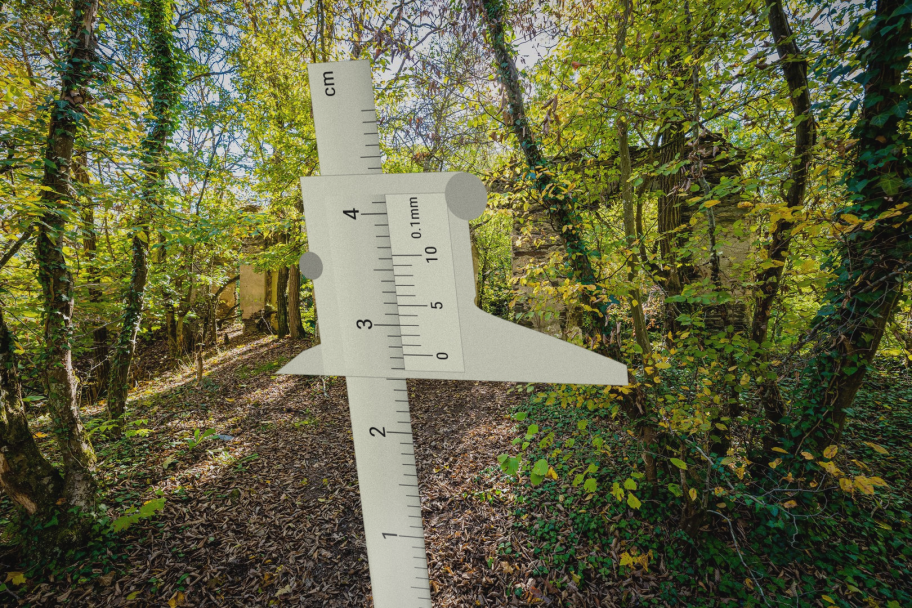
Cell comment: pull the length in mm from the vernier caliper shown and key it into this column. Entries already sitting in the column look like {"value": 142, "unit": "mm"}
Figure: {"value": 27.3, "unit": "mm"}
